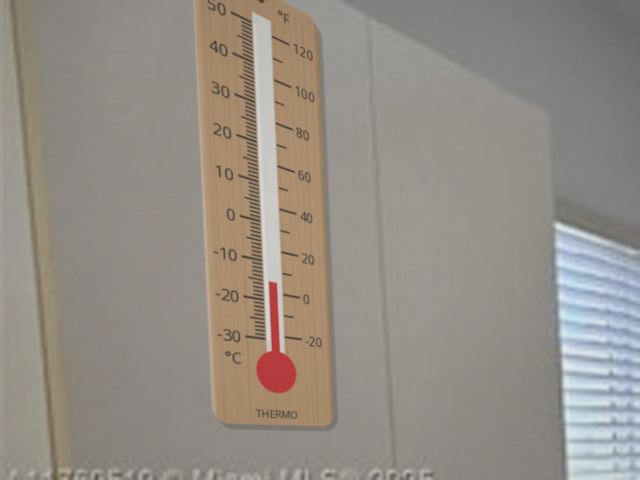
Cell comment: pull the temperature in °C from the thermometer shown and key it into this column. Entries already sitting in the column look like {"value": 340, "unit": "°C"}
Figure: {"value": -15, "unit": "°C"}
